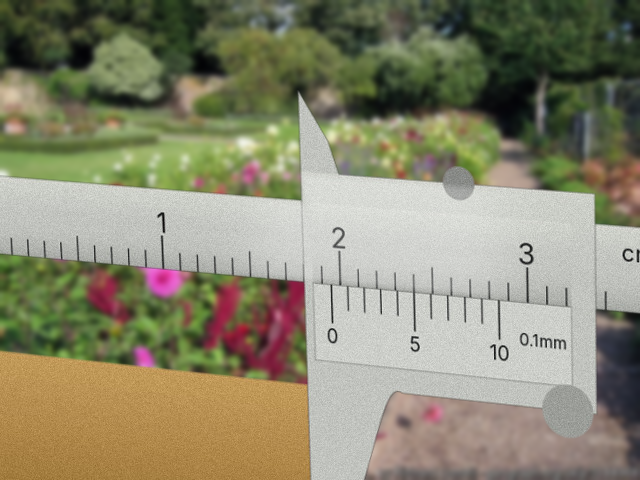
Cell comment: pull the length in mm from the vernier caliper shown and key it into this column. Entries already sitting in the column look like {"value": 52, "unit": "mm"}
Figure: {"value": 19.5, "unit": "mm"}
